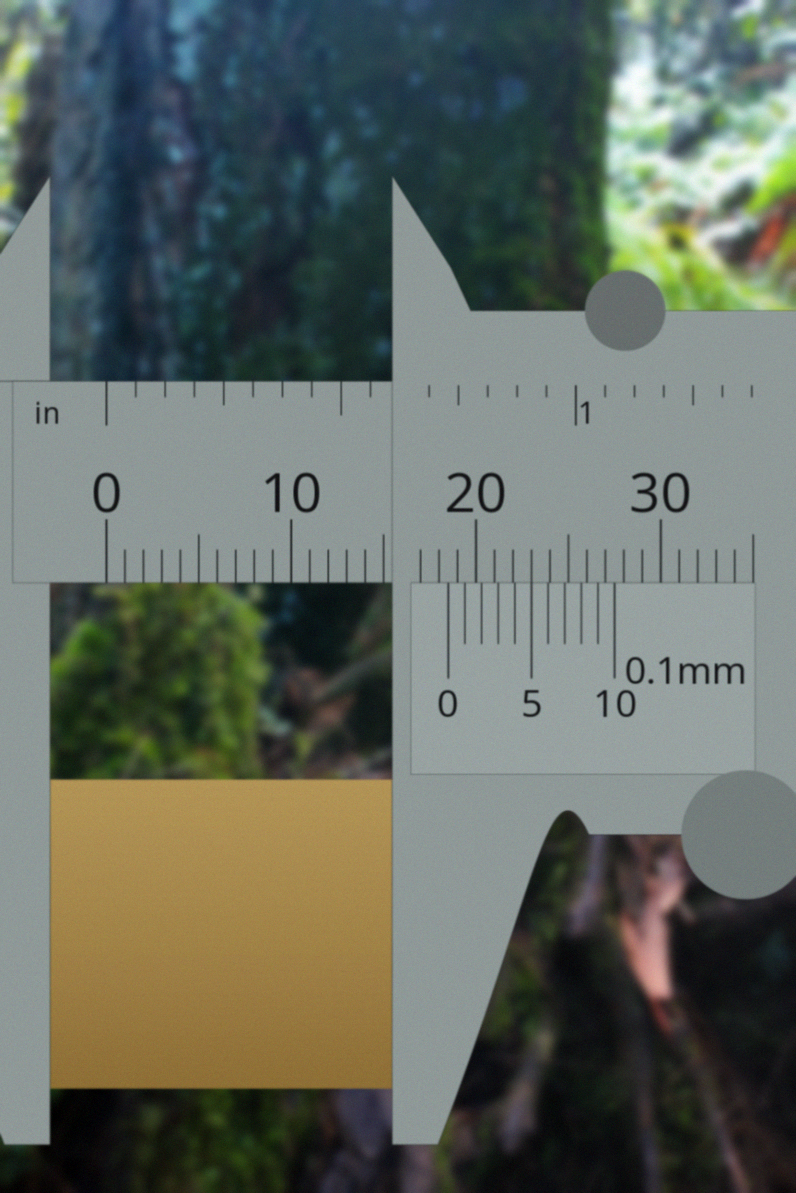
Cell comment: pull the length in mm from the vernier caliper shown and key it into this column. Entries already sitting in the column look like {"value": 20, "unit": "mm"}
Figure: {"value": 18.5, "unit": "mm"}
